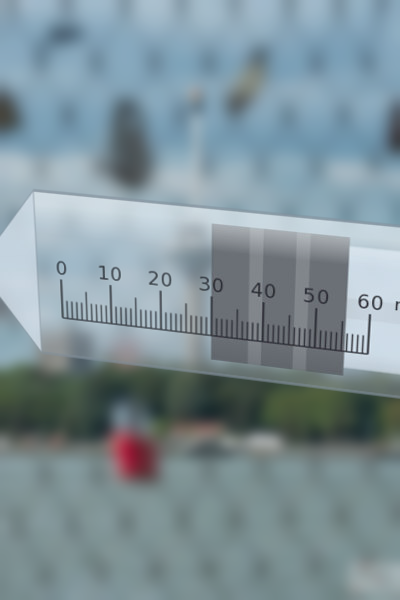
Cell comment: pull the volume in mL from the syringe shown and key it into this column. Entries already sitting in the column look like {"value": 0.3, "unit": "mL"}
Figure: {"value": 30, "unit": "mL"}
